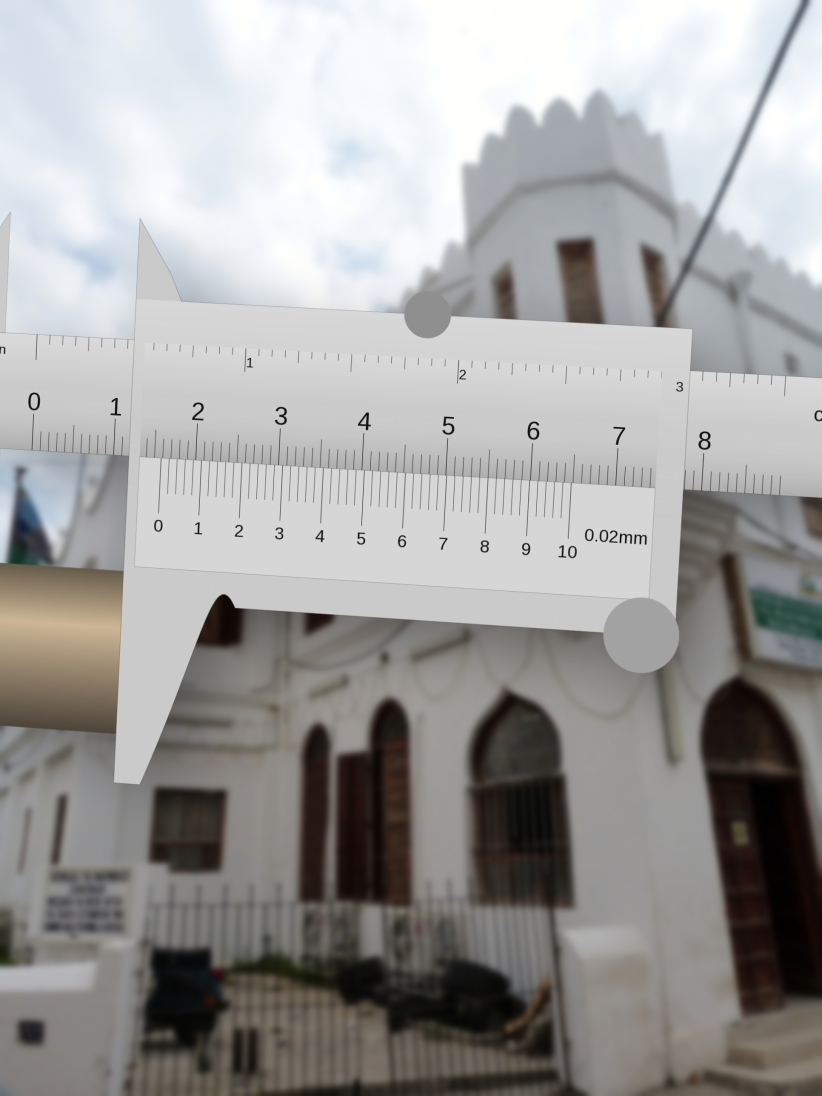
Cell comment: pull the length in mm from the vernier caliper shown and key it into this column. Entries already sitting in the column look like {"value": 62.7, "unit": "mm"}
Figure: {"value": 15.8, "unit": "mm"}
